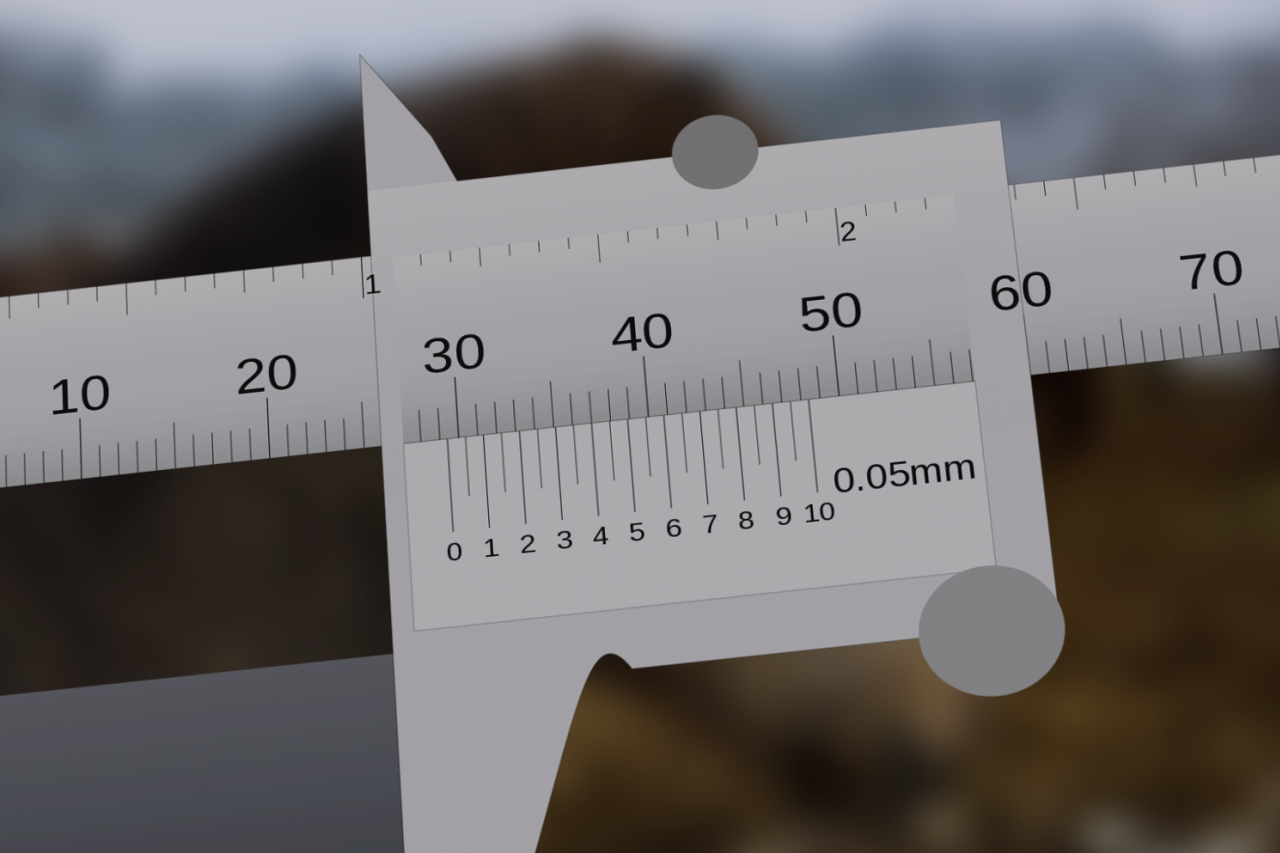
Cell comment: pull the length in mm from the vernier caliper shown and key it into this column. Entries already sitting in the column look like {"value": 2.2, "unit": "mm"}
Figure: {"value": 29.4, "unit": "mm"}
